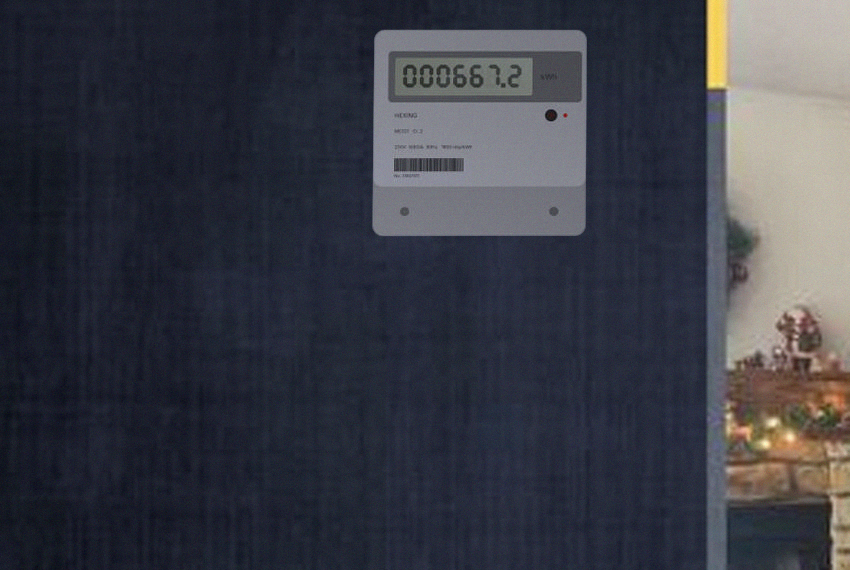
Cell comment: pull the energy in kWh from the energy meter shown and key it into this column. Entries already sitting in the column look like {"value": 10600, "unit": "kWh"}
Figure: {"value": 667.2, "unit": "kWh"}
